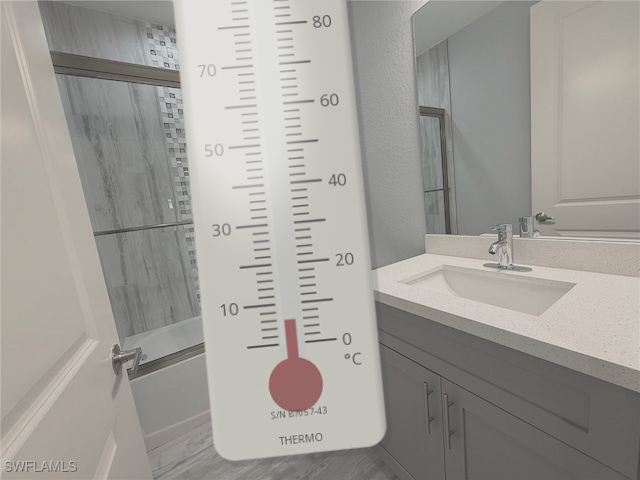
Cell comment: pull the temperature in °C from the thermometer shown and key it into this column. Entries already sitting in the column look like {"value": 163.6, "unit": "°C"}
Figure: {"value": 6, "unit": "°C"}
